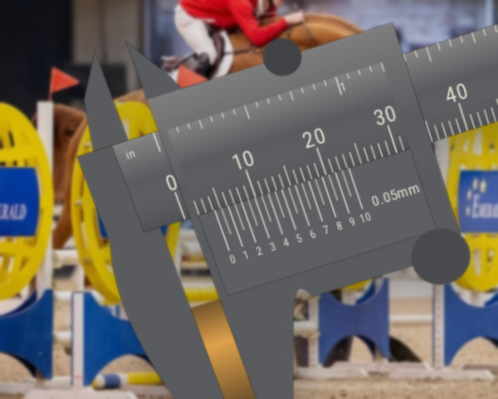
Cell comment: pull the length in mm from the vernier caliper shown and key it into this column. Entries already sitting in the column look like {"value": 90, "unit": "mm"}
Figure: {"value": 4.2, "unit": "mm"}
